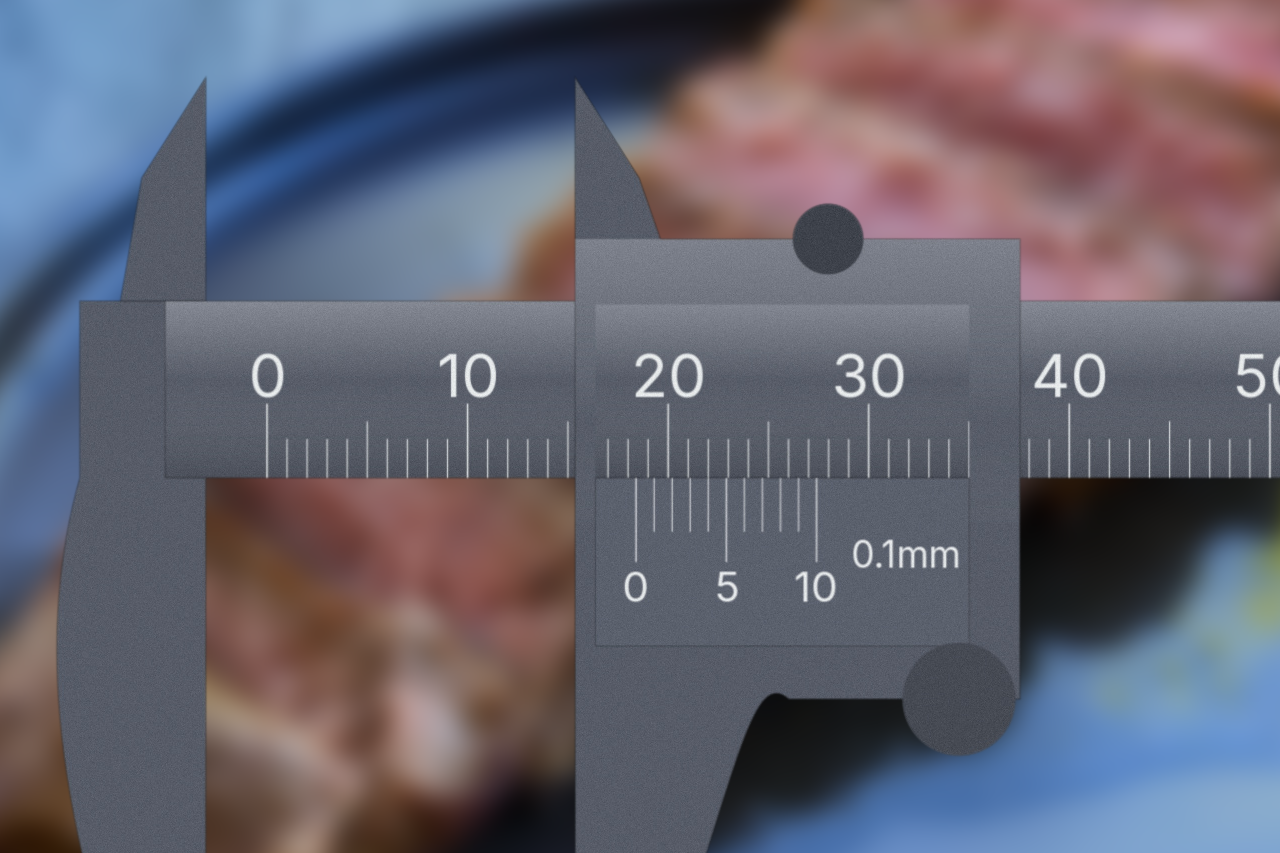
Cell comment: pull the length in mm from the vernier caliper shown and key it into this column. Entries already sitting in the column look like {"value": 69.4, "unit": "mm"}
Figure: {"value": 18.4, "unit": "mm"}
